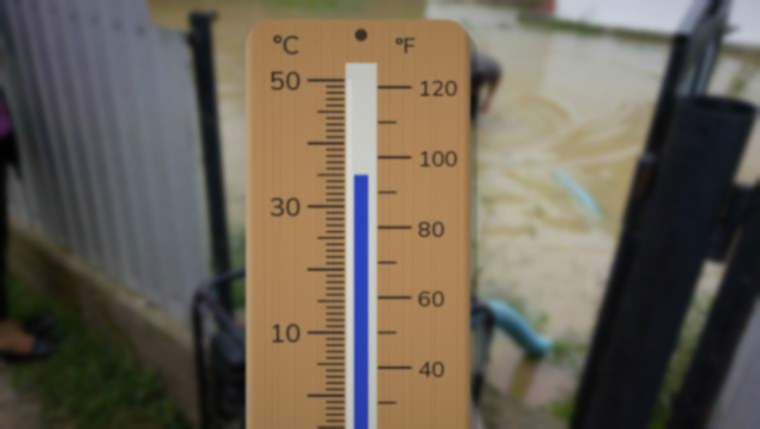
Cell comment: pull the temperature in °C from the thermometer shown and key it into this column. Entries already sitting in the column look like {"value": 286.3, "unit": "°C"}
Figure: {"value": 35, "unit": "°C"}
